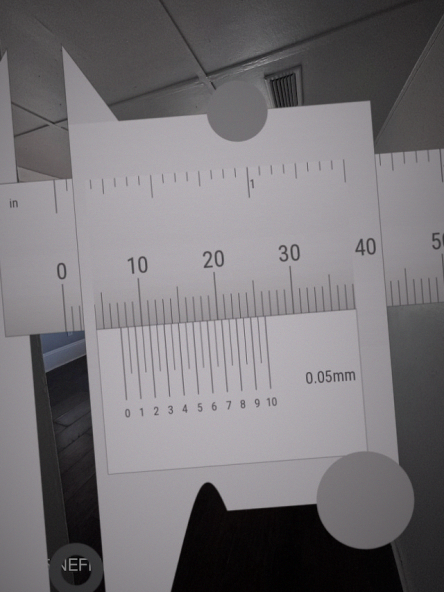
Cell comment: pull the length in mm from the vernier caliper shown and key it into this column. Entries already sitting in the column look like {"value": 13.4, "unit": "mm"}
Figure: {"value": 7.2, "unit": "mm"}
